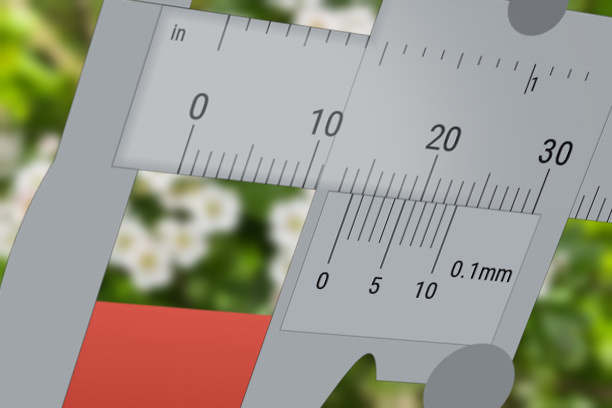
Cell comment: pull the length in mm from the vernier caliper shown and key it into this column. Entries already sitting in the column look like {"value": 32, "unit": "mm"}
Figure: {"value": 14.2, "unit": "mm"}
